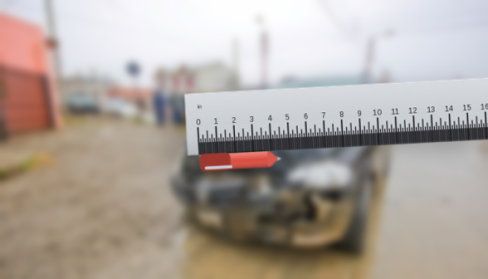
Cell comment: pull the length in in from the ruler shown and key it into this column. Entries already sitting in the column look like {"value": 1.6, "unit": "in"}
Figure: {"value": 4.5, "unit": "in"}
